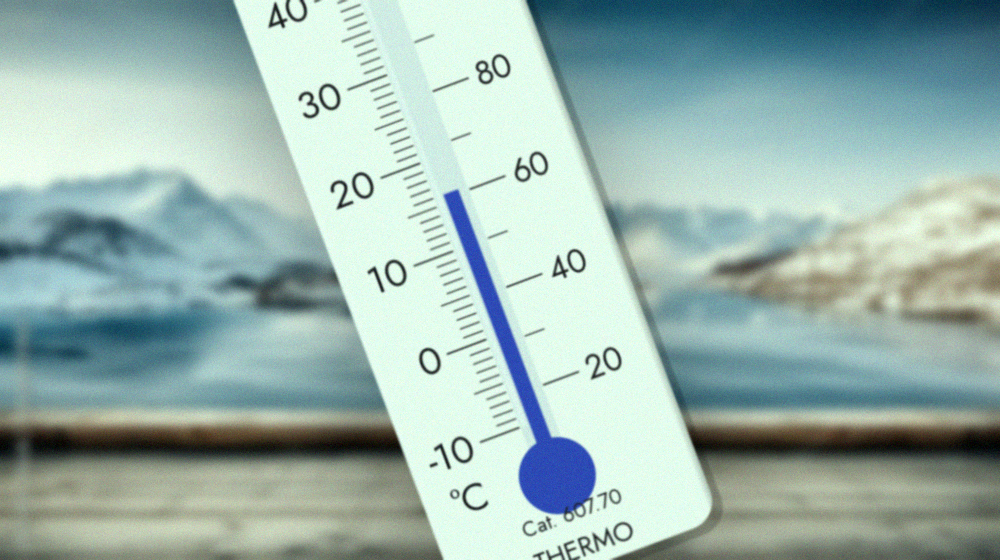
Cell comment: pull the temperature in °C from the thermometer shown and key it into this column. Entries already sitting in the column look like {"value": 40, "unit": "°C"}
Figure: {"value": 16, "unit": "°C"}
